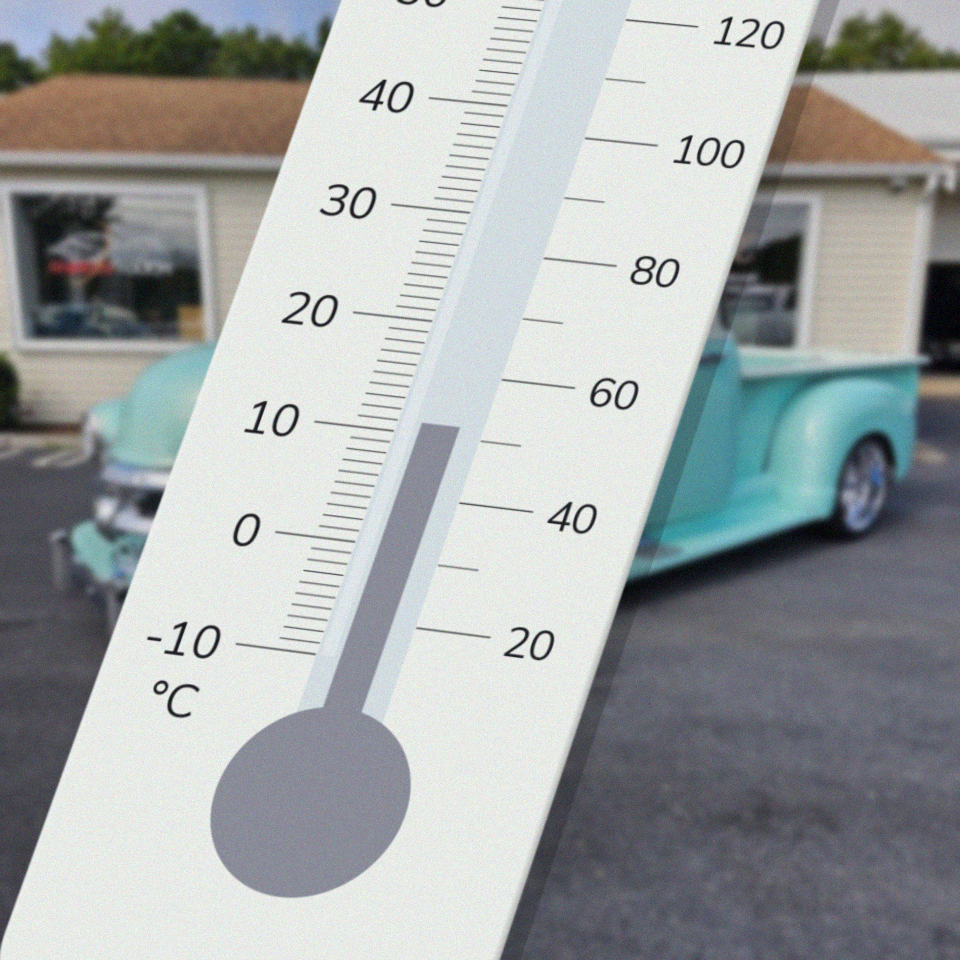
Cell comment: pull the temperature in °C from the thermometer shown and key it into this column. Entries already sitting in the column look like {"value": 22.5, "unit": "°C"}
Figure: {"value": 11, "unit": "°C"}
